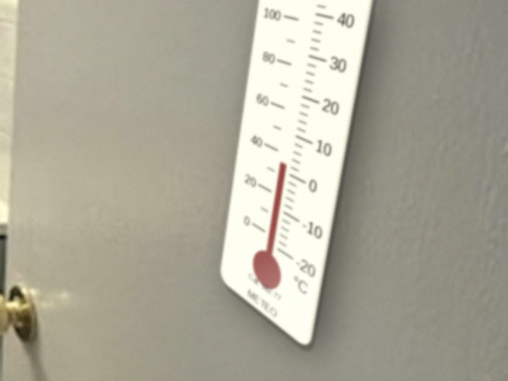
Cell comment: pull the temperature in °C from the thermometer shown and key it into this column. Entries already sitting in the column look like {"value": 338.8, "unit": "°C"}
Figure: {"value": 2, "unit": "°C"}
